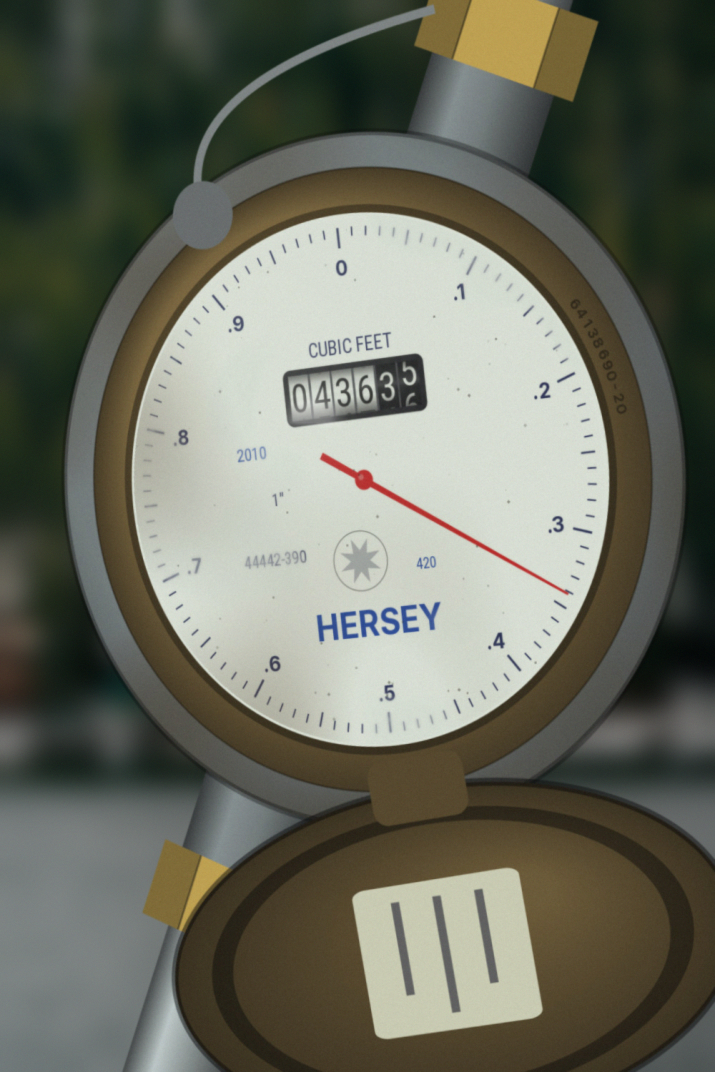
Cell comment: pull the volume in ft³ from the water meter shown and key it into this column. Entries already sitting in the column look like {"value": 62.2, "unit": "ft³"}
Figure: {"value": 43635.34, "unit": "ft³"}
